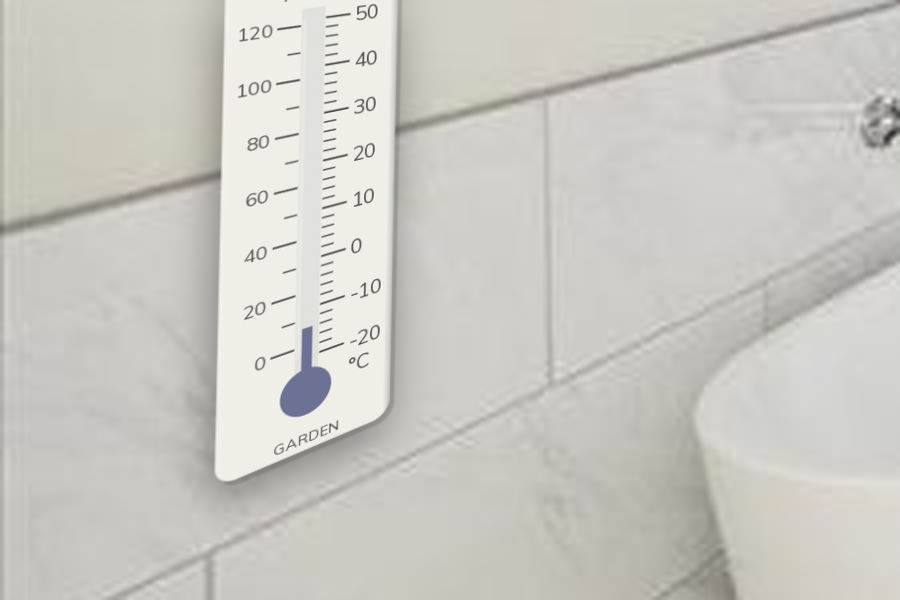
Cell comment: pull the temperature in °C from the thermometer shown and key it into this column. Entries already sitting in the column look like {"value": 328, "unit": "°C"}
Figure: {"value": -14, "unit": "°C"}
